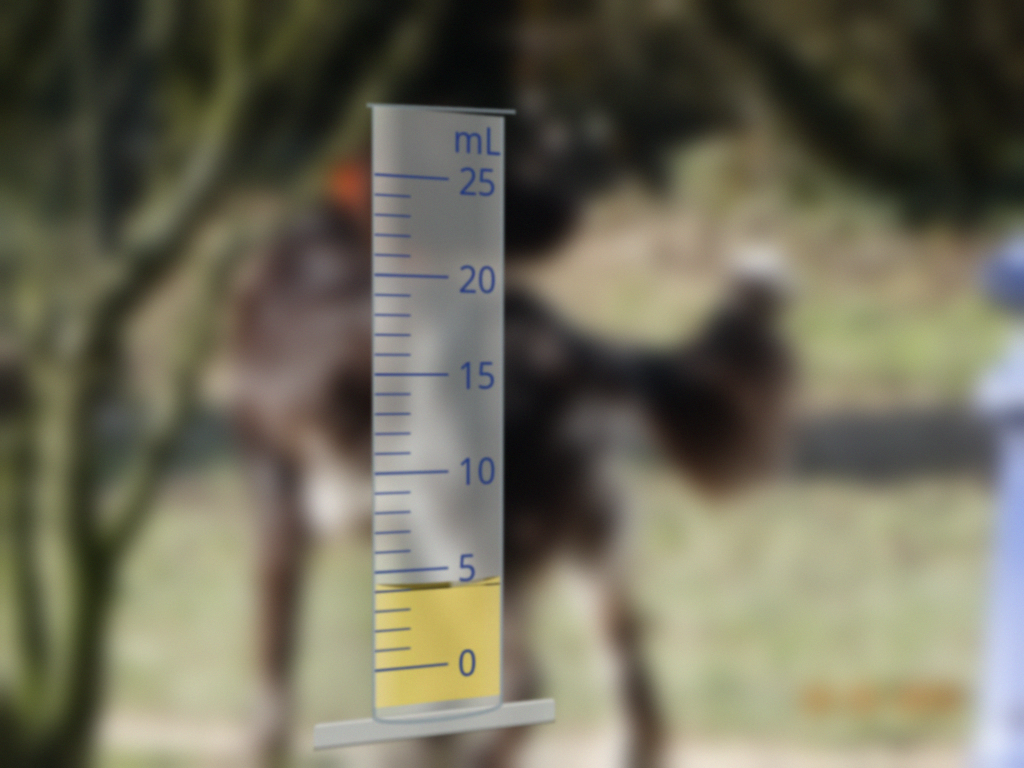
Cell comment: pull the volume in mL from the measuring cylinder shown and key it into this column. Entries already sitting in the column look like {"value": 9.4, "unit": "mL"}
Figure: {"value": 4, "unit": "mL"}
